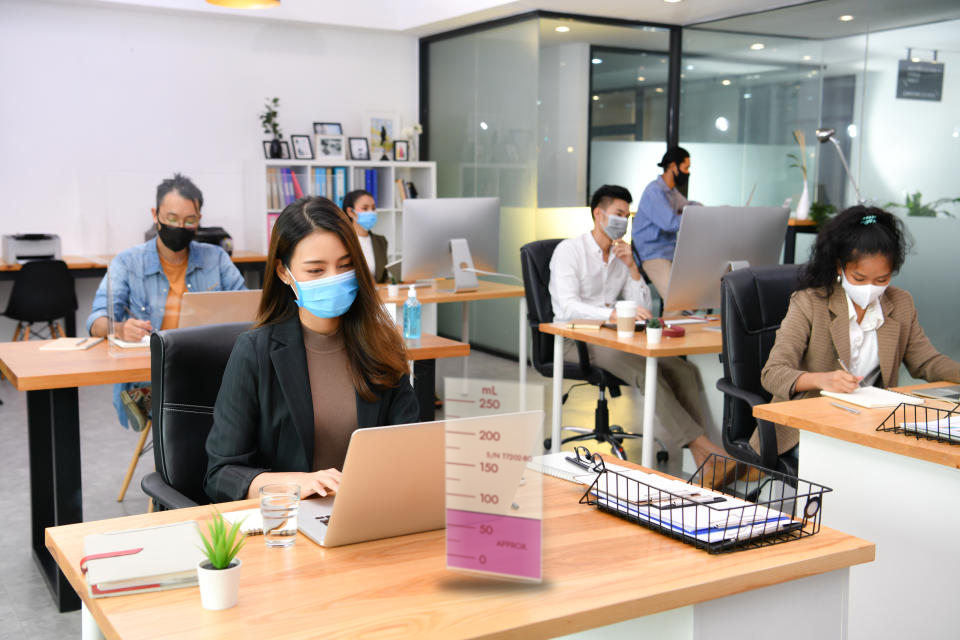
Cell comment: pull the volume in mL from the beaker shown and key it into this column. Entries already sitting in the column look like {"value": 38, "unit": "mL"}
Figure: {"value": 75, "unit": "mL"}
